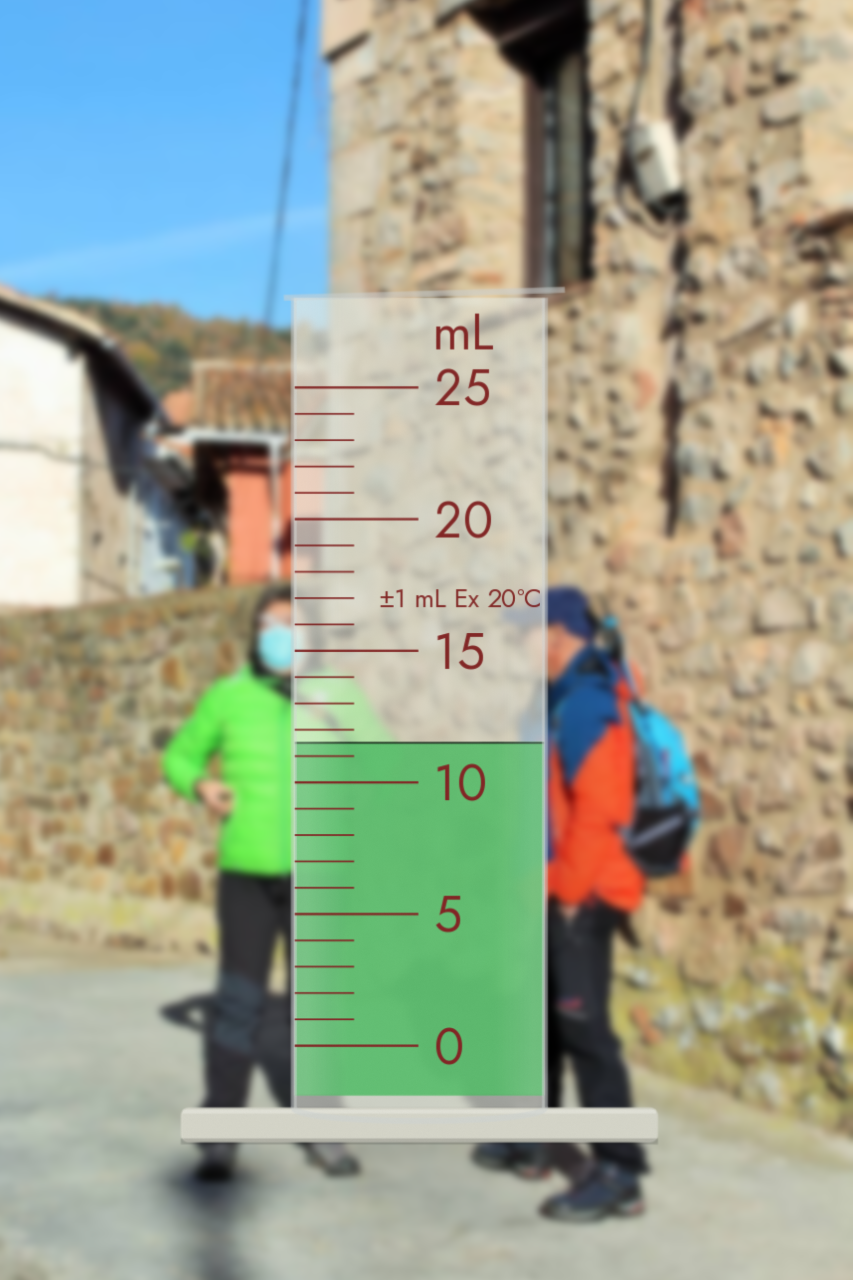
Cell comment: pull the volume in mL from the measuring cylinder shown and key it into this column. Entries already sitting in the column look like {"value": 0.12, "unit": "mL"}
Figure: {"value": 11.5, "unit": "mL"}
